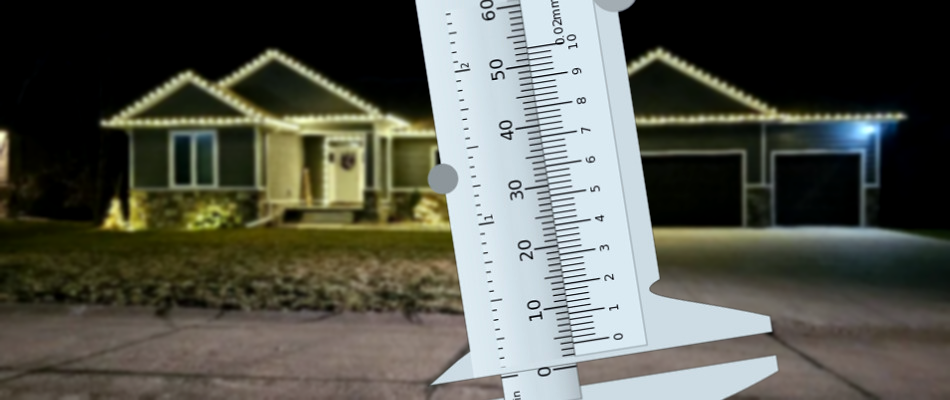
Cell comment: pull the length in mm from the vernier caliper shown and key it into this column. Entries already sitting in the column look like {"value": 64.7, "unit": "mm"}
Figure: {"value": 3.8, "unit": "mm"}
